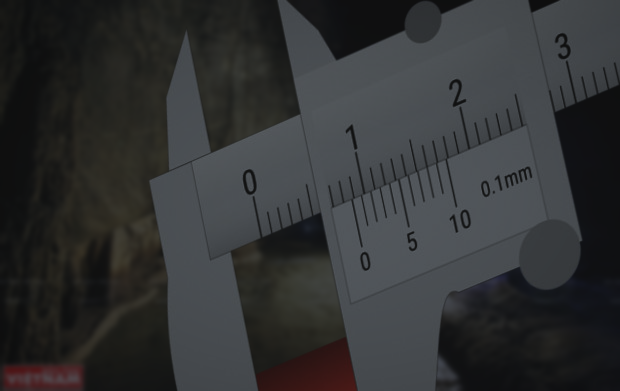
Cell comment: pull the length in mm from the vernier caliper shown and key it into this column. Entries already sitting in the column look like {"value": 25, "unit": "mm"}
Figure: {"value": 8.8, "unit": "mm"}
